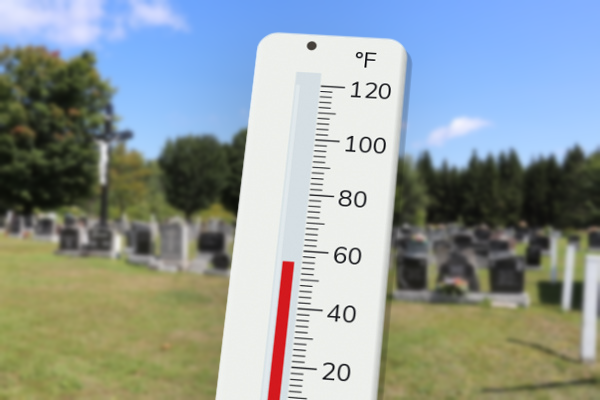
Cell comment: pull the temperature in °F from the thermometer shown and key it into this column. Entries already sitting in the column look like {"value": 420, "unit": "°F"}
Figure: {"value": 56, "unit": "°F"}
